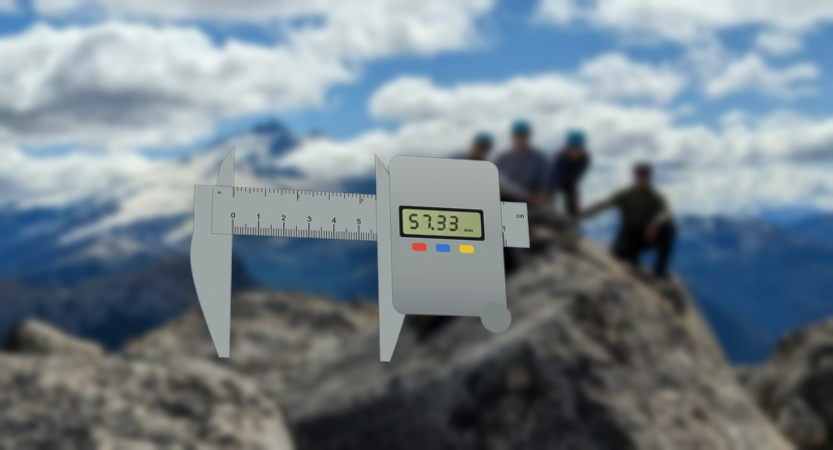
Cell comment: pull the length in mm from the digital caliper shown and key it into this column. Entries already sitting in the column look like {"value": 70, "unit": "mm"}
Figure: {"value": 57.33, "unit": "mm"}
